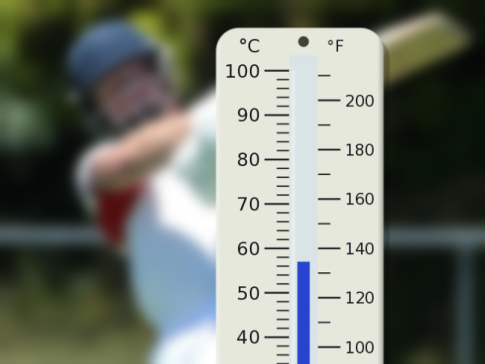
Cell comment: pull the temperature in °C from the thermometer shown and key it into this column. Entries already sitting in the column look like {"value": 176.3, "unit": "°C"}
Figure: {"value": 57, "unit": "°C"}
